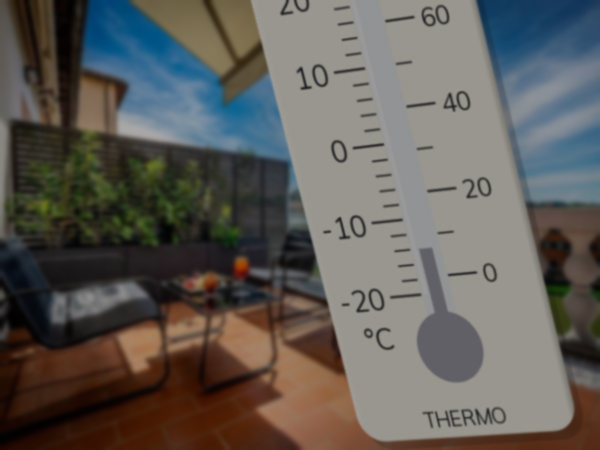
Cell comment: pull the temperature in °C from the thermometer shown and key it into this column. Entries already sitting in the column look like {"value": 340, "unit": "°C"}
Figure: {"value": -14, "unit": "°C"}
